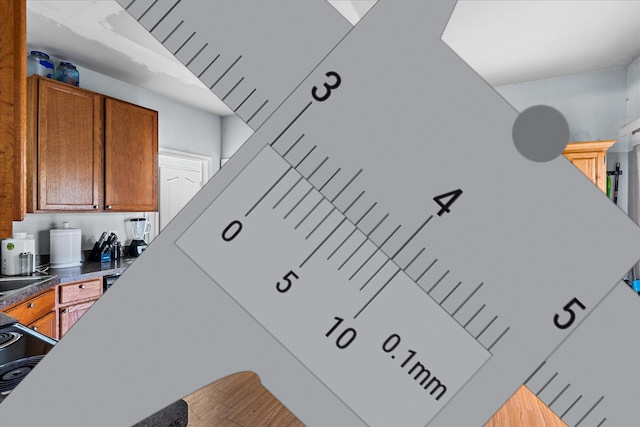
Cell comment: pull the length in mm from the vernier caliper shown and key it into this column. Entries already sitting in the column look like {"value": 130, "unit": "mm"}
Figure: {"value": 31.8, "unit": "mm"}
